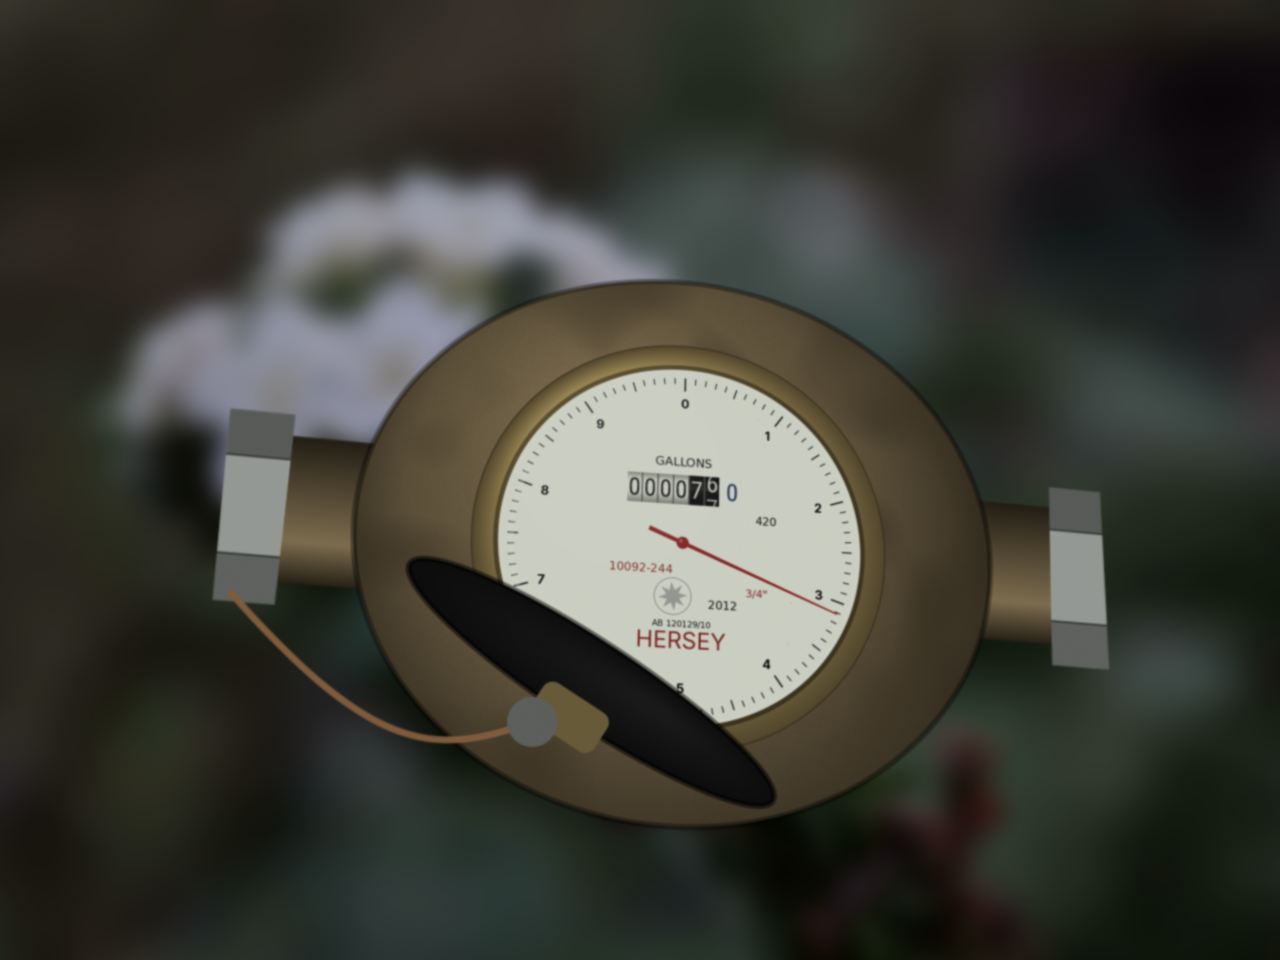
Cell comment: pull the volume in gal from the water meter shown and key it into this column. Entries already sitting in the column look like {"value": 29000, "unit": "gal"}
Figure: {"value": 763.1, "unit": "gal"}
